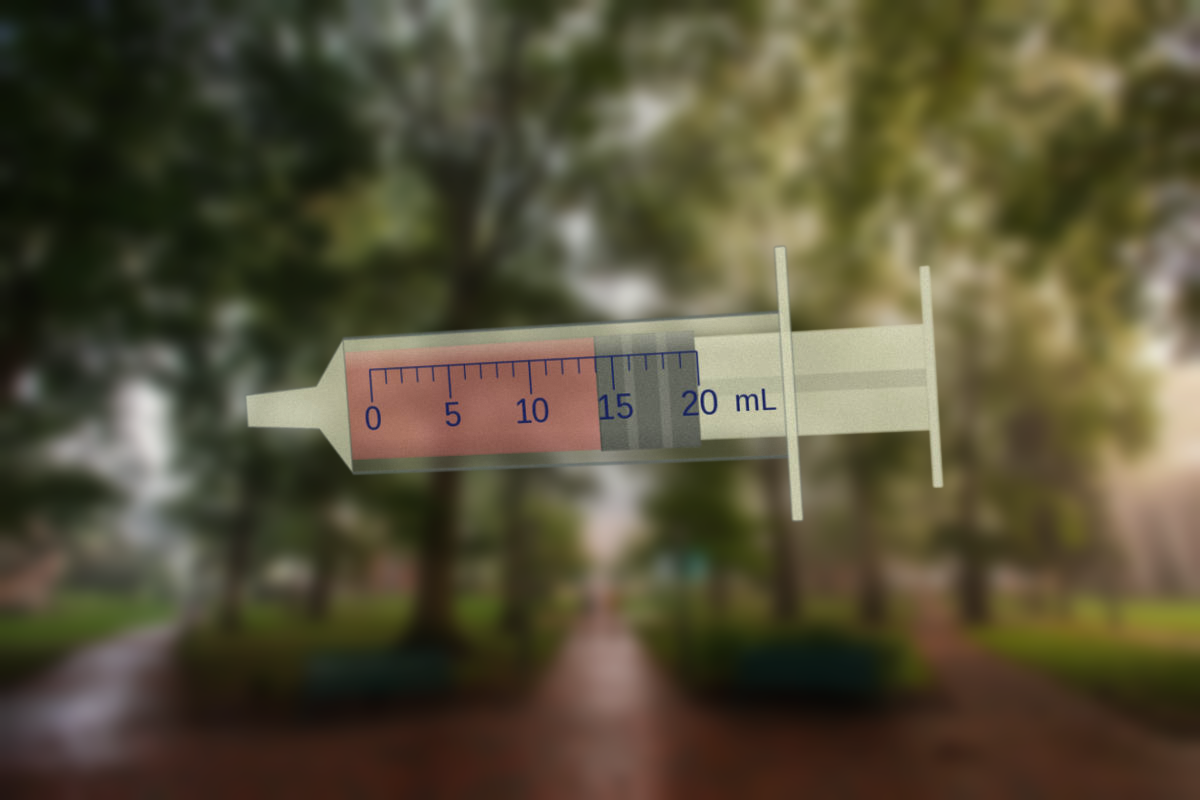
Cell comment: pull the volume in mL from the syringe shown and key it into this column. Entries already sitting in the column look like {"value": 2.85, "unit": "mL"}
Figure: {"value": 14, "unit": "mL"}
